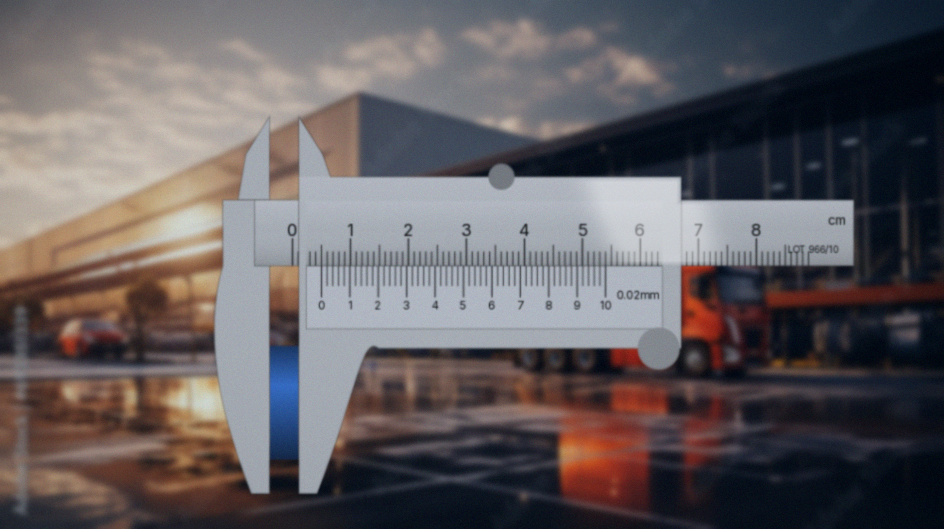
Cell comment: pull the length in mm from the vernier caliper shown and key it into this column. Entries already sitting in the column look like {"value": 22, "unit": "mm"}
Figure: {"value": 5.0, "unit": "mm"}
